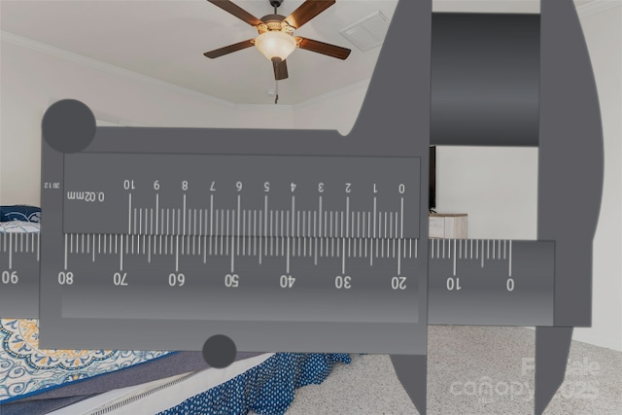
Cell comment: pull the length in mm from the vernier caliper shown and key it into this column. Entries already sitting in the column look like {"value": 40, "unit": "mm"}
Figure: {"value": 19.6, "unit": "mm"}
